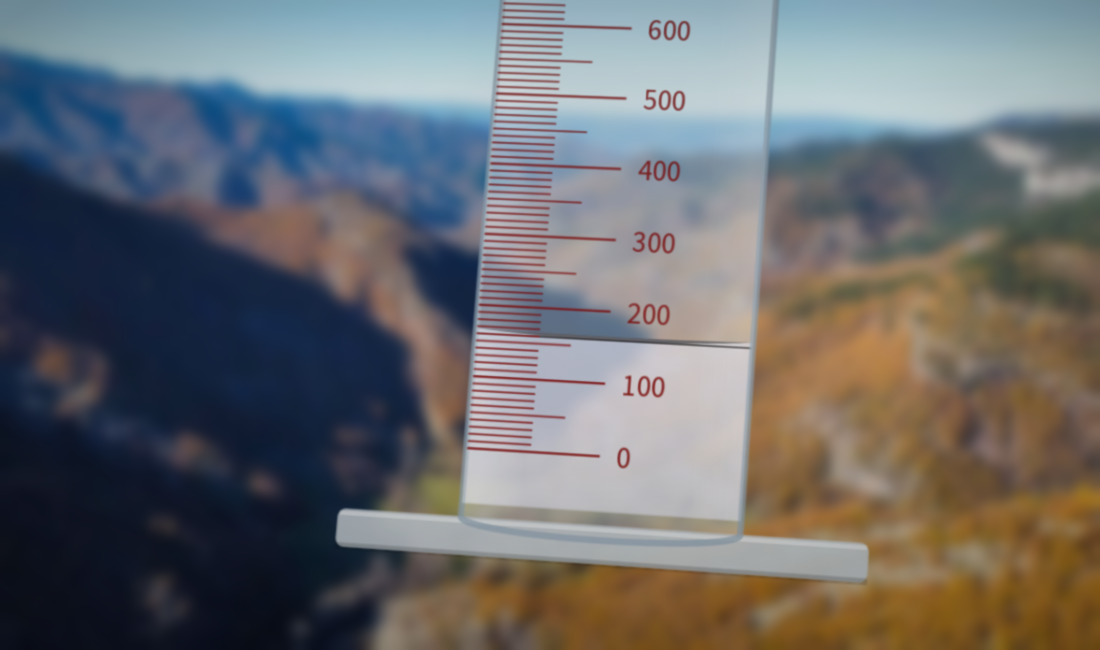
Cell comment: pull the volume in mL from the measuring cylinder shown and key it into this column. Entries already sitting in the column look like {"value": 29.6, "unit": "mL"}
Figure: {"value": 160, "unit": "mL"}
